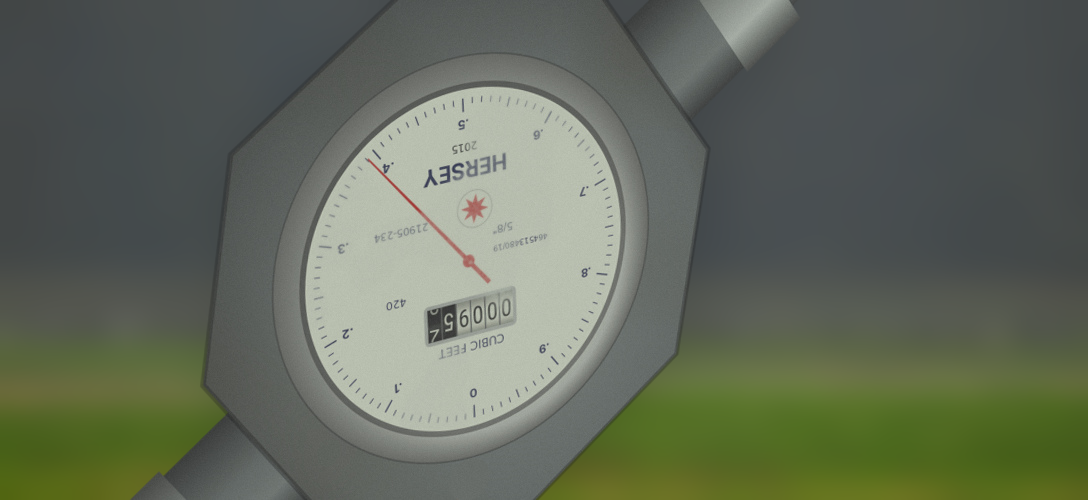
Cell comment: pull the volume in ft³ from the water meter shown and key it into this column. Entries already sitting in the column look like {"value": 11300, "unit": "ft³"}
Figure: {"value": 952.39, "unit": "ft³"}
